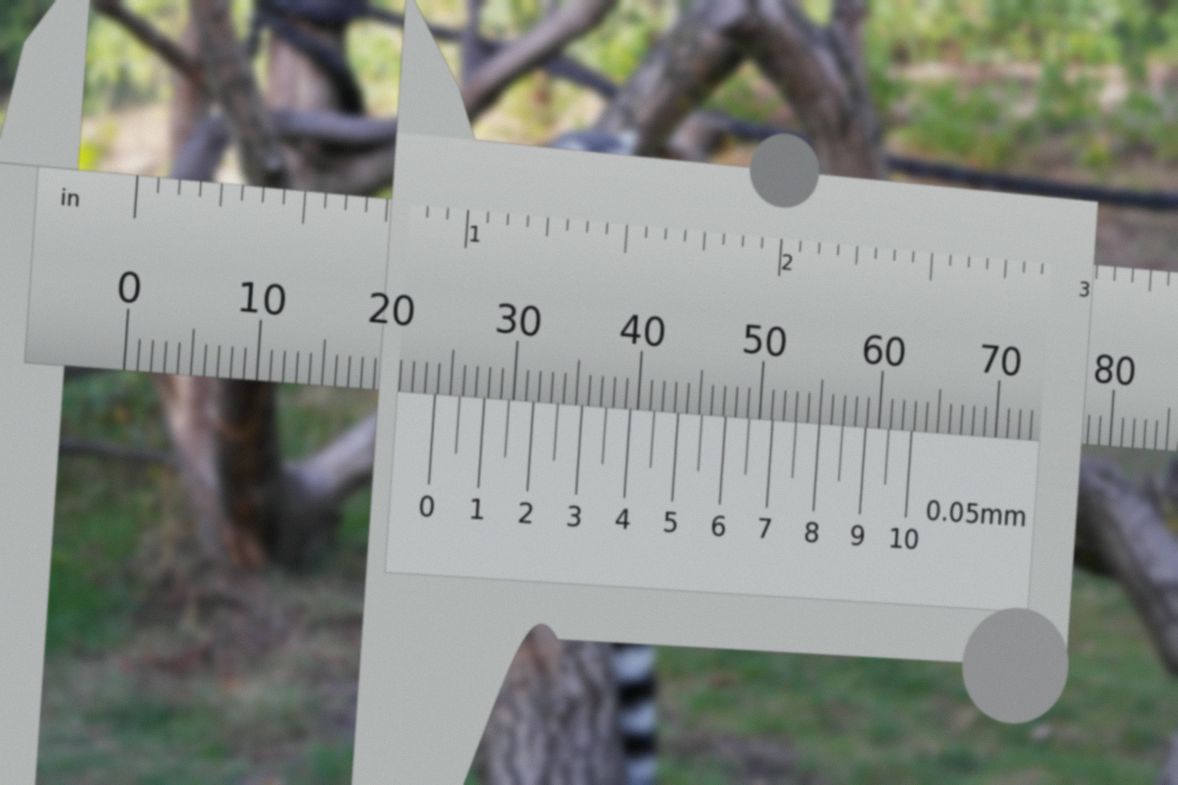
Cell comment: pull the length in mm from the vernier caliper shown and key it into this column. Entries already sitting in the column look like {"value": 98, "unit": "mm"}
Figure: {"value": 23.8, "unit": "mm"}
